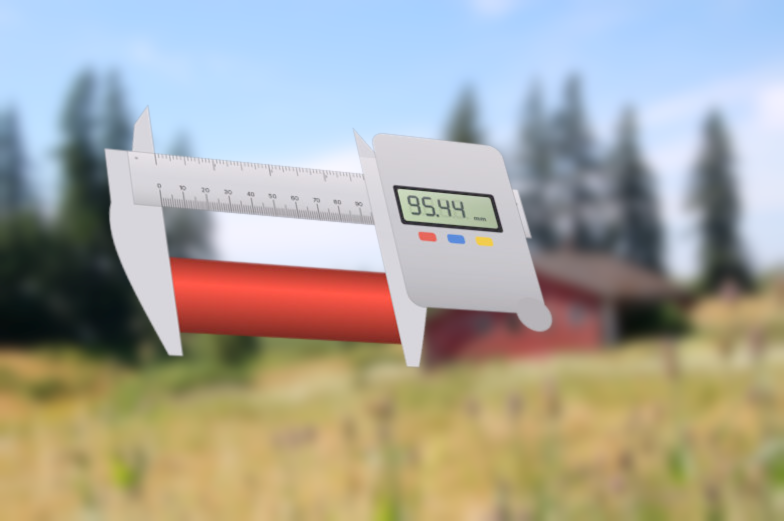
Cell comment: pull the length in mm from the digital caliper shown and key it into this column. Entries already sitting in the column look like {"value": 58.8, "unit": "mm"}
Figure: {"value": 95.44, "unit": "mm"}
